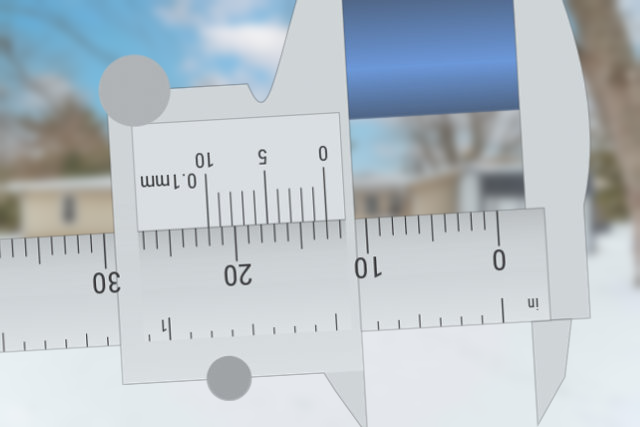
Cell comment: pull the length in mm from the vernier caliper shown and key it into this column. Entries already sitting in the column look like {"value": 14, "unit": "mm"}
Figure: {"value": 13.0, "unit": "mm"}
